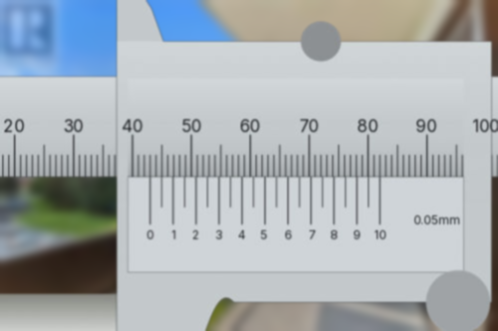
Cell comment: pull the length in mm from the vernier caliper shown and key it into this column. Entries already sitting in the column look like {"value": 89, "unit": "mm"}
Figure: {"value": 43.0, "unit": "mm"}
